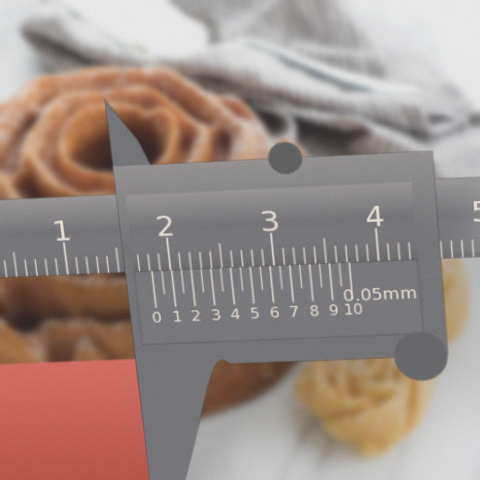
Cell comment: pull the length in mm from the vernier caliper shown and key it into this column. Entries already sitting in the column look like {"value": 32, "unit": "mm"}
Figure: {"value": 18.2, "unit": "mm"}
